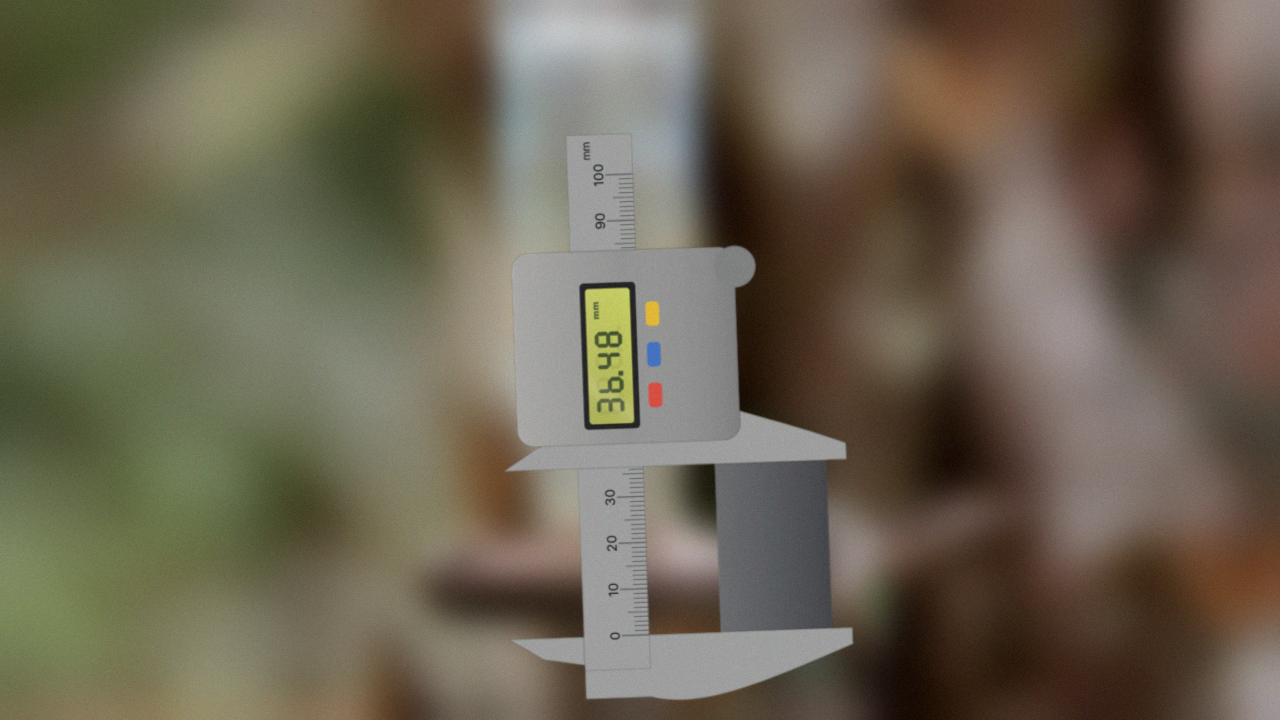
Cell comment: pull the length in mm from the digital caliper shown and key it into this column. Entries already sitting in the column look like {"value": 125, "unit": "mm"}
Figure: {"value": 36.48, "unit": "mm"}
